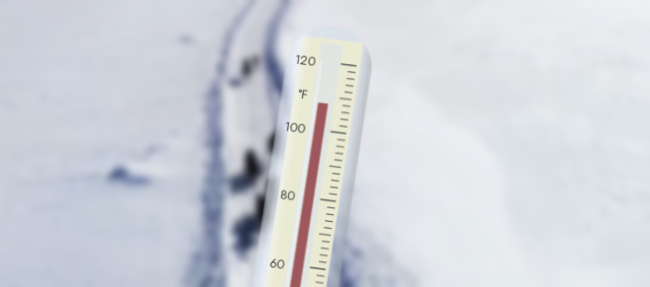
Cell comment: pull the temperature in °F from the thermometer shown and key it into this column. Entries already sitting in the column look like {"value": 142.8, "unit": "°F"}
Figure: {"value": 108, "unit": "°F"}
